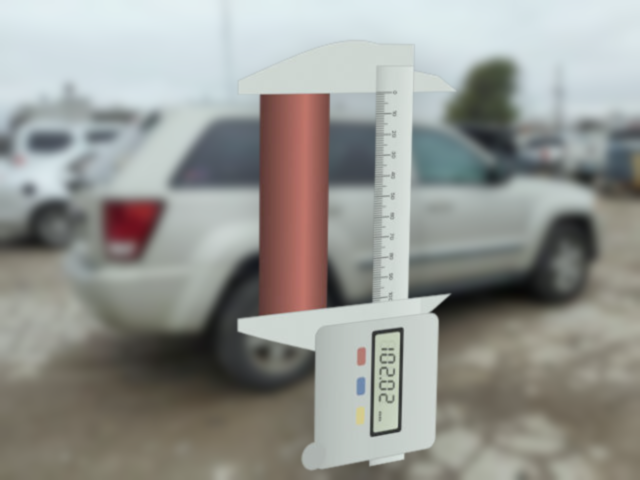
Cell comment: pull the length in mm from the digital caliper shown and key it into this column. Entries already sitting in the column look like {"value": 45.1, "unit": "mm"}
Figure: {"value": 102.02, "unit": "mm"}
